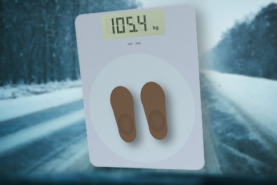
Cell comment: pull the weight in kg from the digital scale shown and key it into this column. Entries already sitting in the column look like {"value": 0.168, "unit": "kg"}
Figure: {"value": 105.4, "unit": "kg"}
